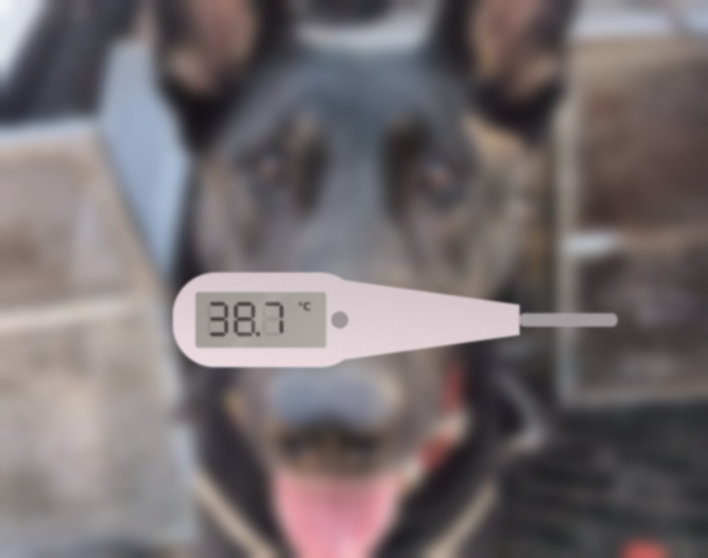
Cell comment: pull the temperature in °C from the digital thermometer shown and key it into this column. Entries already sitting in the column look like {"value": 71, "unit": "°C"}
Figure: {"value": 38.7, "unit": "°C"}
